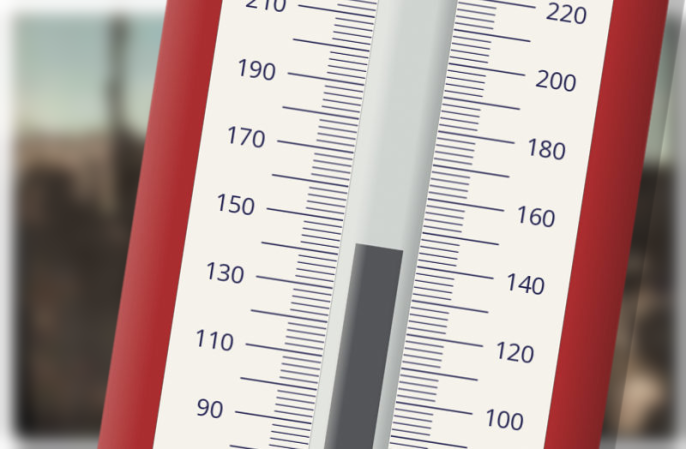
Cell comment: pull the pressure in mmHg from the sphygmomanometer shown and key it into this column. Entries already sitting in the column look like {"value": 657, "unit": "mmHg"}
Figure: {"value": 144, "unit": "mmHg"}
